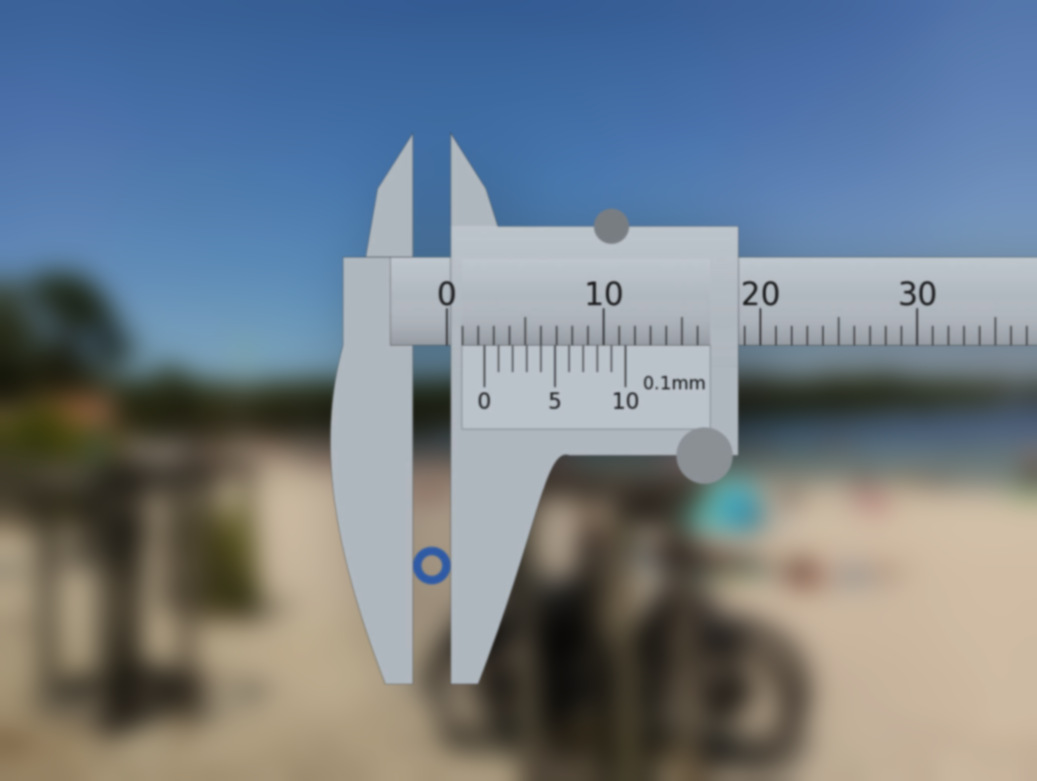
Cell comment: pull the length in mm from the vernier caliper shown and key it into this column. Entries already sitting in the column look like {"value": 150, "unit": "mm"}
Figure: {"value": 2.4, "unit": "mm"}
